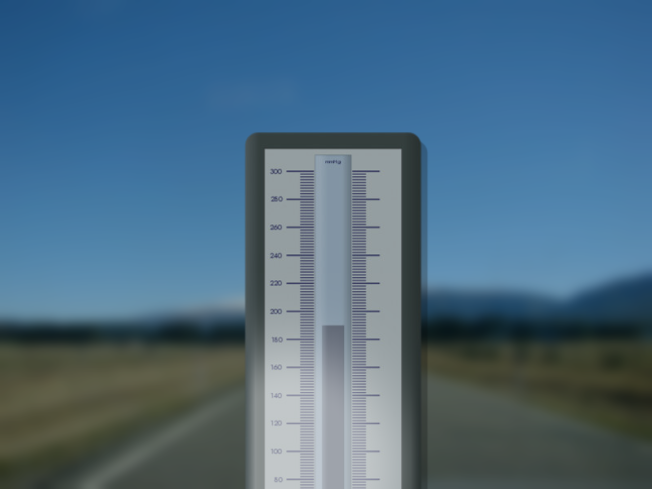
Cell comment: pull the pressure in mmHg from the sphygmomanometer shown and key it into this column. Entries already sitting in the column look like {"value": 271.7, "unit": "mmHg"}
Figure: {"value": 190, "unit": "mmHg"}
